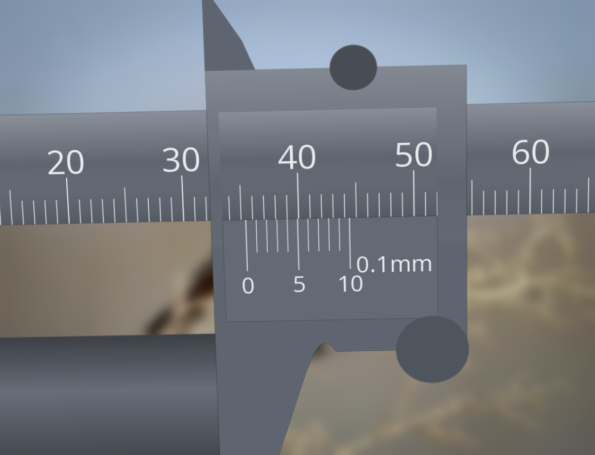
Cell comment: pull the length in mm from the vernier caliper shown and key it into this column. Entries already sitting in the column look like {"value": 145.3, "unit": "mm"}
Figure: {"value": 35.4, "unit": "mm"}
